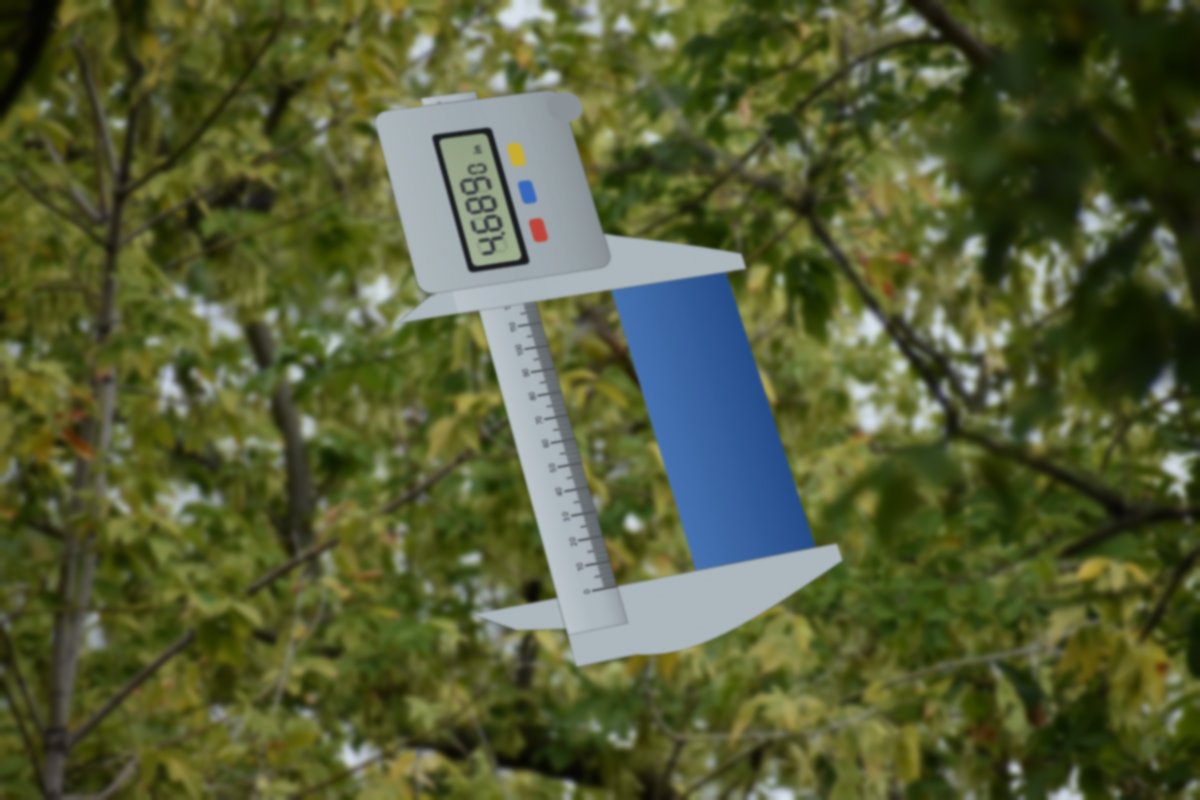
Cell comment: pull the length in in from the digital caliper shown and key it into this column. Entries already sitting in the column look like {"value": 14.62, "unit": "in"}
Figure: {"value": 4.6890, "unit": "in"}
